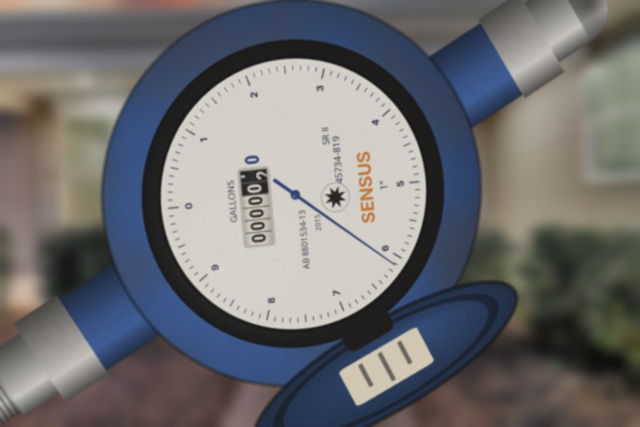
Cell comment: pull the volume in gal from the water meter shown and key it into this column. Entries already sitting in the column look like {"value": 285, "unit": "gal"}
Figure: {"value": 16.1, "unit": "gal"}
